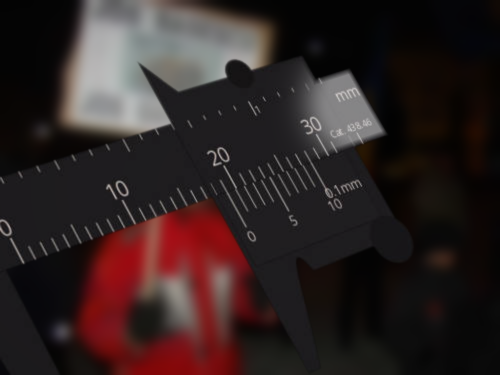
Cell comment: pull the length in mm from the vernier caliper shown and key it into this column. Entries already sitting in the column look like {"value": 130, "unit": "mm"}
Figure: {"value": 19.0, "unit": "mm"}
